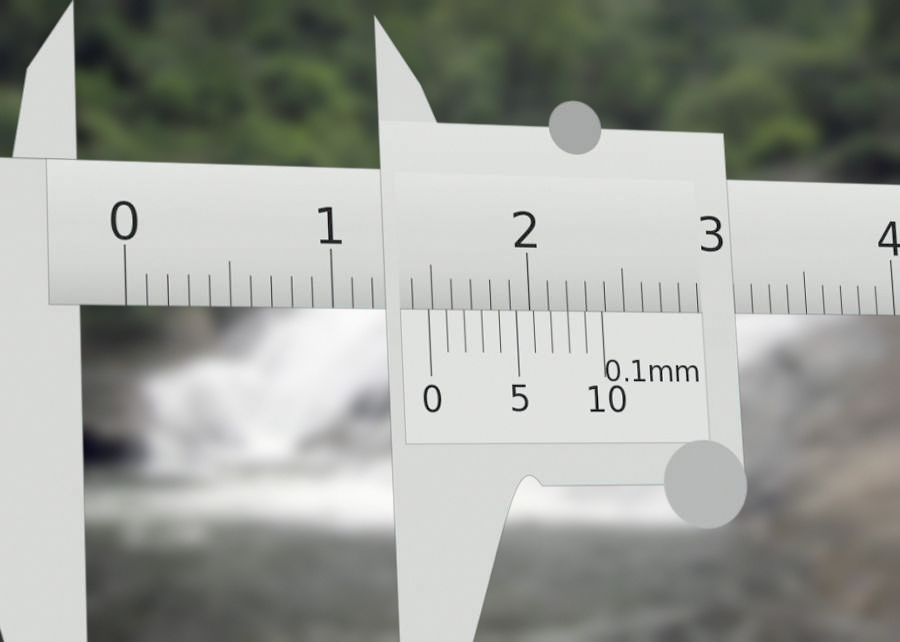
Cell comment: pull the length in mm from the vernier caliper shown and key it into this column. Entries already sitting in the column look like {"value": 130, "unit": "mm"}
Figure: {"value": 14.8, "unit": "mm"}
